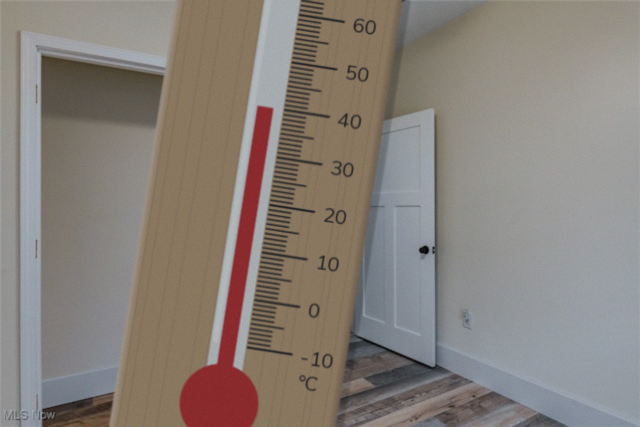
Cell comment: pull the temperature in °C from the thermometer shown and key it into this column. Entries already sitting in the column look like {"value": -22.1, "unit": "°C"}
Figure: {"value": 40, "unit": "°C"}
